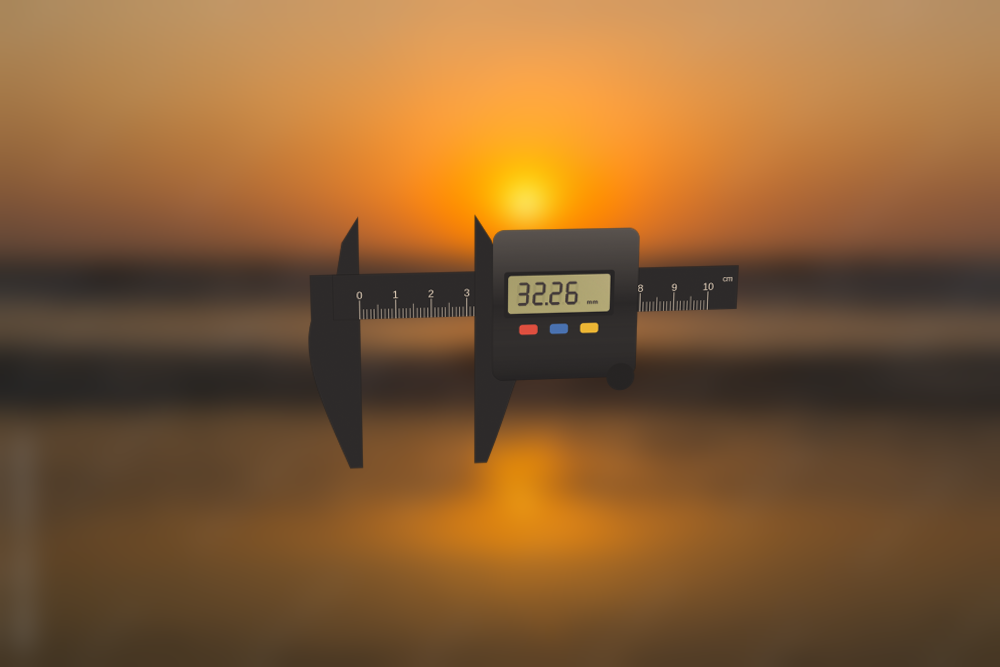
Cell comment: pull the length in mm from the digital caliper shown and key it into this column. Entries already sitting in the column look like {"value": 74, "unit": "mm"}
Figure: {"value": 32.26, "unit": "mm"}
